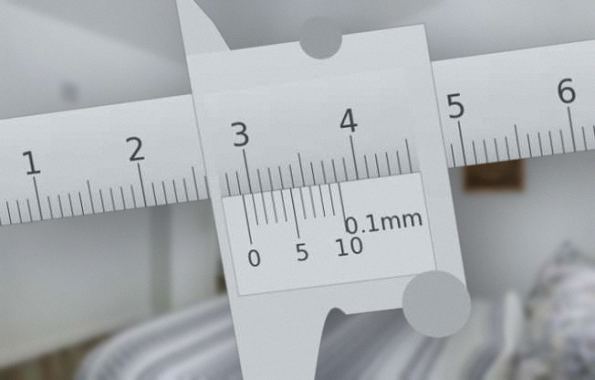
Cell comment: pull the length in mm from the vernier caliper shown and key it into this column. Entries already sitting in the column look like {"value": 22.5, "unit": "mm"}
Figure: {"value": 29.2, "unit": "mm"}
